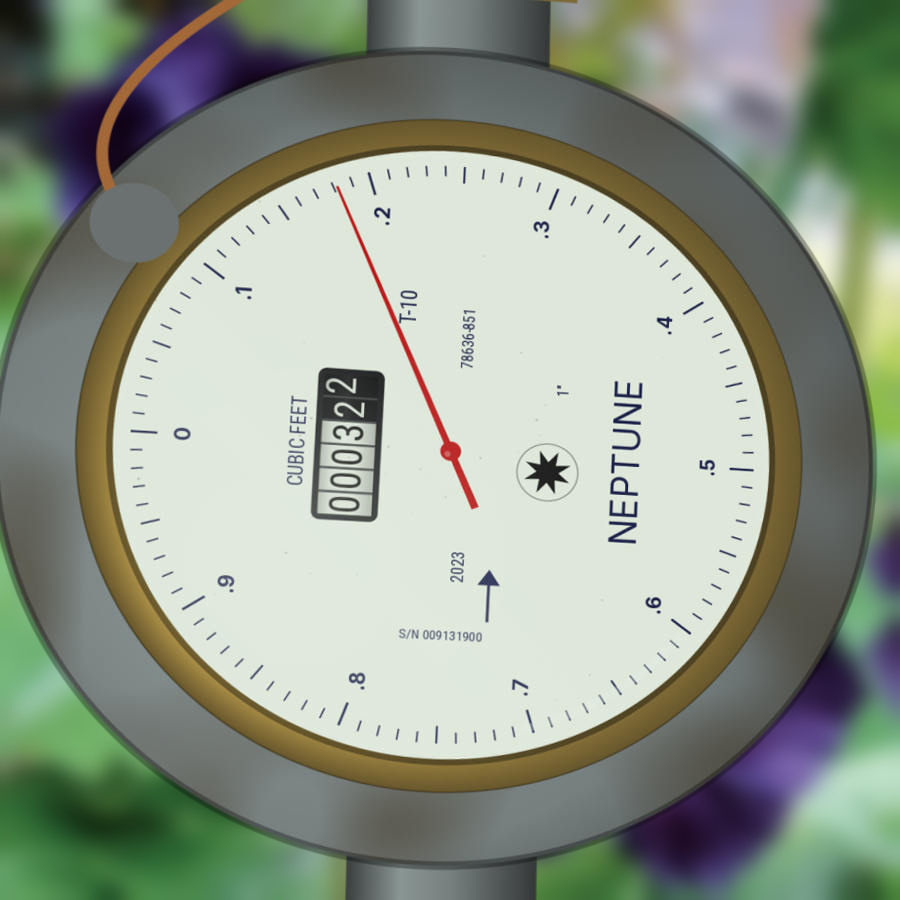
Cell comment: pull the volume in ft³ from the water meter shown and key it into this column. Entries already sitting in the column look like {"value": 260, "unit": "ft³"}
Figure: {"value": 322.18, "unit": "ft³"}
